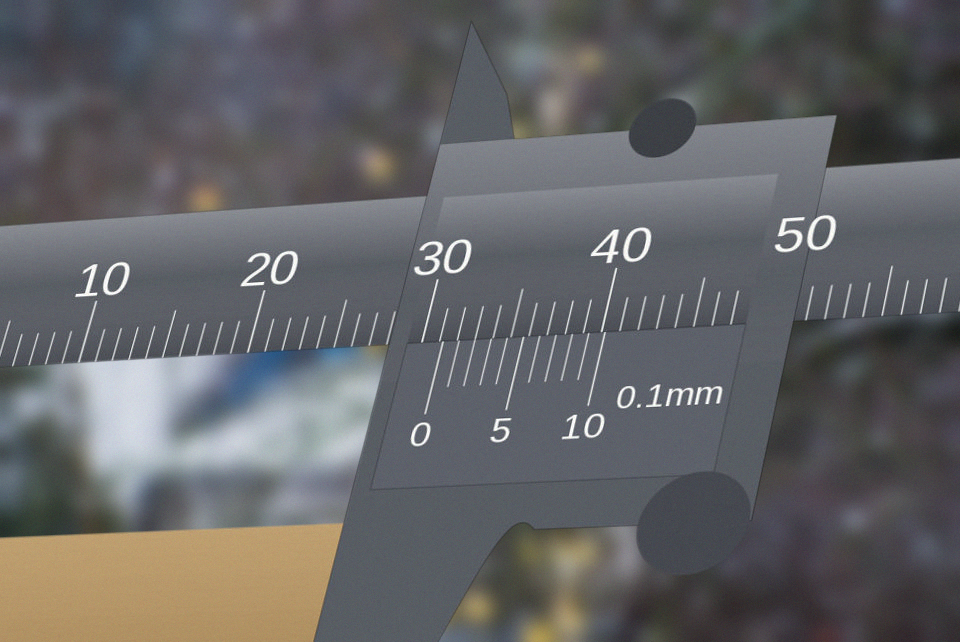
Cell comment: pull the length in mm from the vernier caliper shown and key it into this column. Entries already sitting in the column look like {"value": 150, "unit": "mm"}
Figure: {"value": 31.2, "unit": "mm"}
